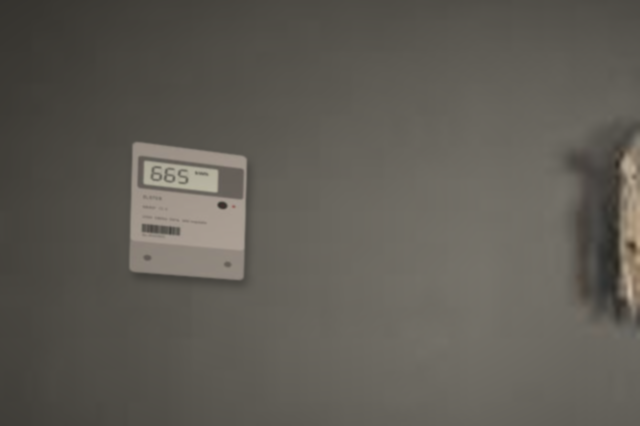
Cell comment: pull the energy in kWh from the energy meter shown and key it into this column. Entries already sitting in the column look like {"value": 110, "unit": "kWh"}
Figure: {"value": 665, "unit": "kWh"}
